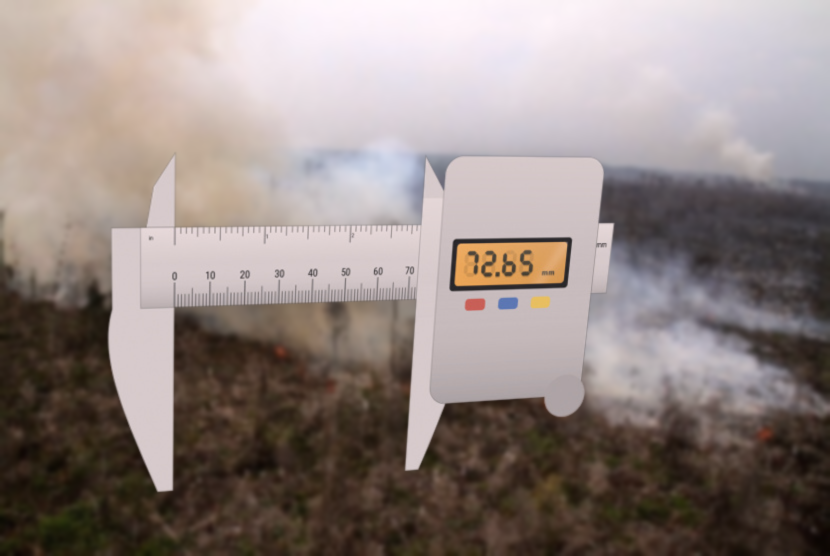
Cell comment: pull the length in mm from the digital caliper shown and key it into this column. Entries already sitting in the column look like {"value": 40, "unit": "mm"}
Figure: {"value": 72.65, "unit": "mm"}
